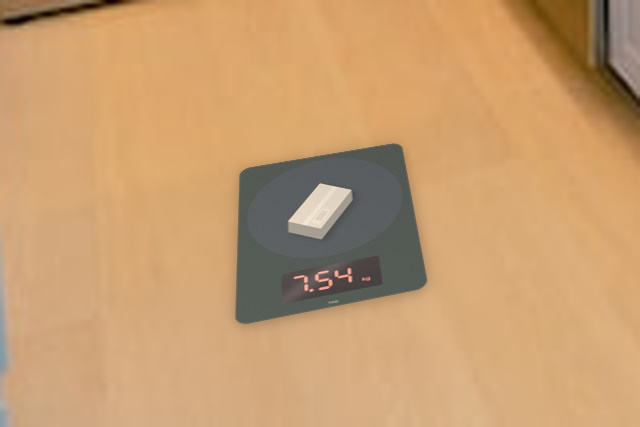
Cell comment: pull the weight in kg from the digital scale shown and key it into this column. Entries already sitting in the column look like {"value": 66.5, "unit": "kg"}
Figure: {"value": 7.54, "unit": "kg"}
